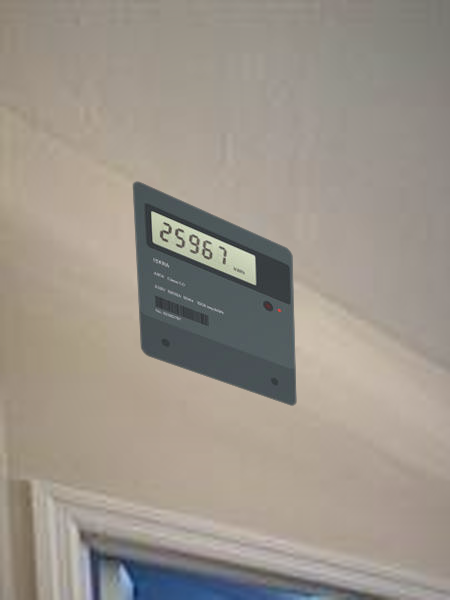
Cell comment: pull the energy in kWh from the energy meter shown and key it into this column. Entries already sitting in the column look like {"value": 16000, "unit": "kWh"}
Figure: {"value": 25967, "unit": "kWh"}
